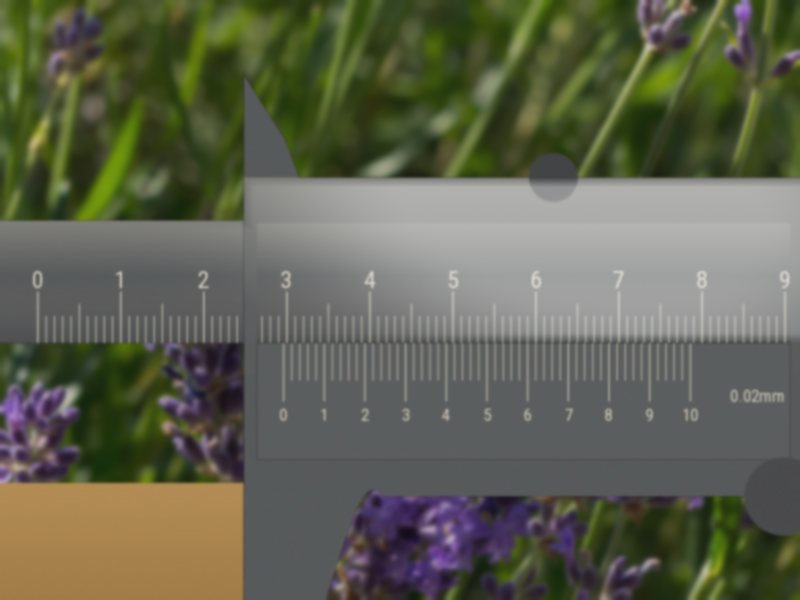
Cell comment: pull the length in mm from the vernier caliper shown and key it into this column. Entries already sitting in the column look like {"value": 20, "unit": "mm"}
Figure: {"value": 29.6, "unit": "mm"}
